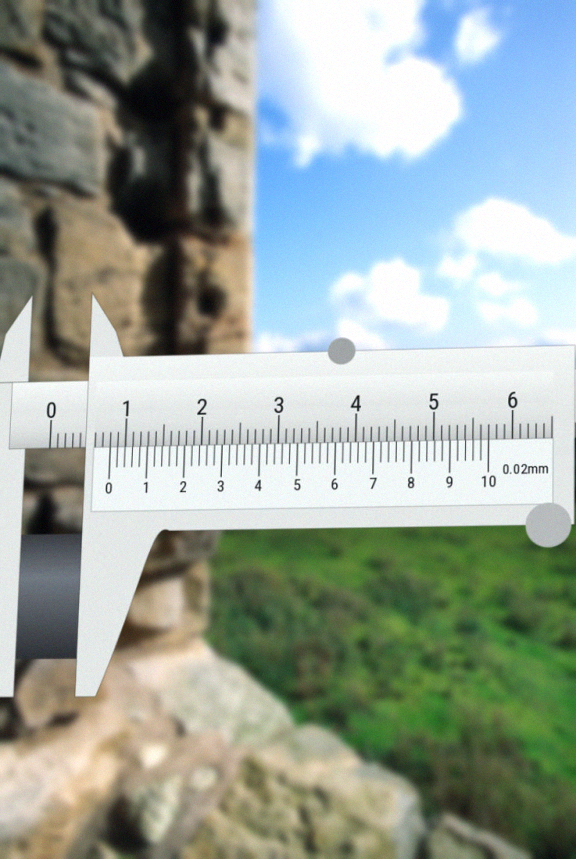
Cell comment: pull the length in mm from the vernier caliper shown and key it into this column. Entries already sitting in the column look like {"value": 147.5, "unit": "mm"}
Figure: {"value": 8.0, "unit": "mm"}
